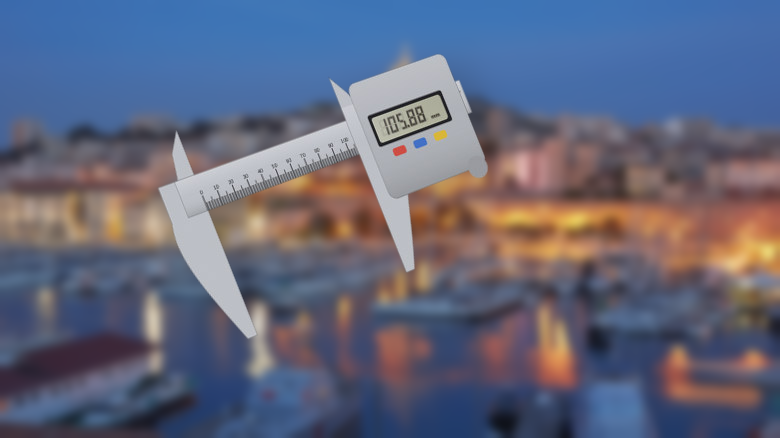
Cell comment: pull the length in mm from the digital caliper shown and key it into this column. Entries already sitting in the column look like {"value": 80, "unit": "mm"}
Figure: {"value": 105.88, "unit": "mm"}
